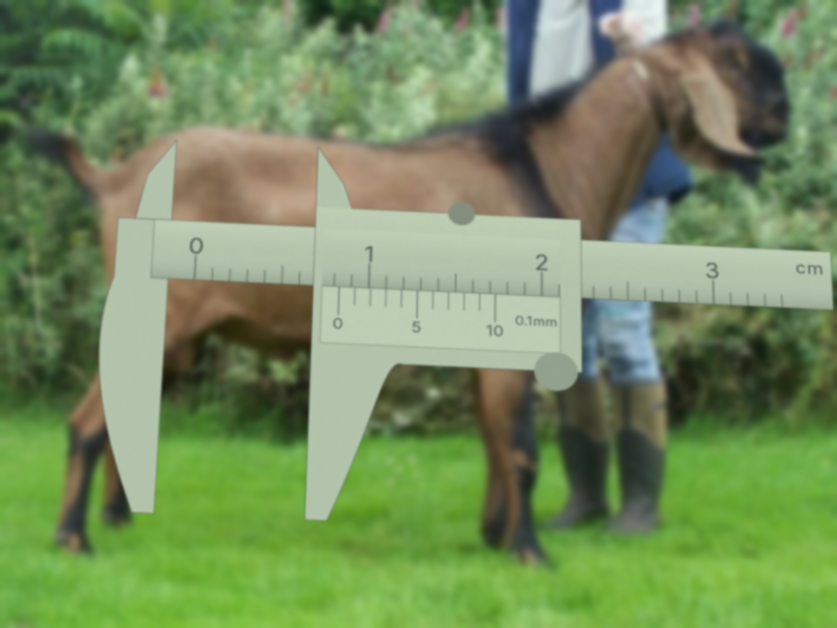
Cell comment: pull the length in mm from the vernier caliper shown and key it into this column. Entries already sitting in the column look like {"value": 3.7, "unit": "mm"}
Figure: {"value": 8.3, "unit": "mm"}
